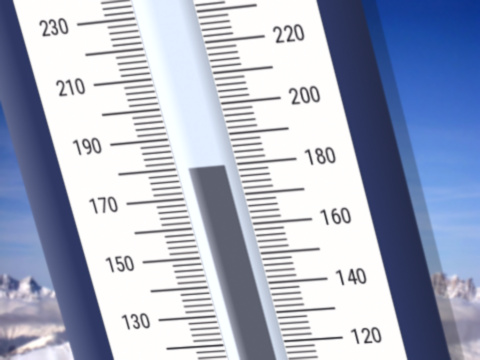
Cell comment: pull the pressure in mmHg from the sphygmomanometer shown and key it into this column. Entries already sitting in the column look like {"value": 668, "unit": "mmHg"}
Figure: {"value": 180, "unit": "mmHg"}
